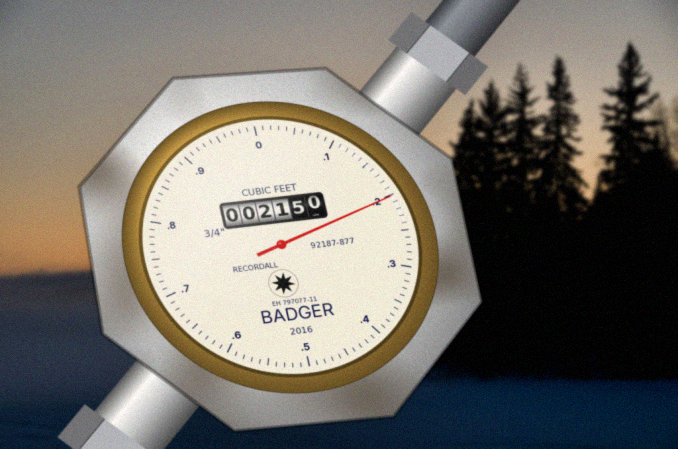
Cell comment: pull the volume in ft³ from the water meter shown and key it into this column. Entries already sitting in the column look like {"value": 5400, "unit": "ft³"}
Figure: {"value": 2150.20, "unit": "ft³"}
